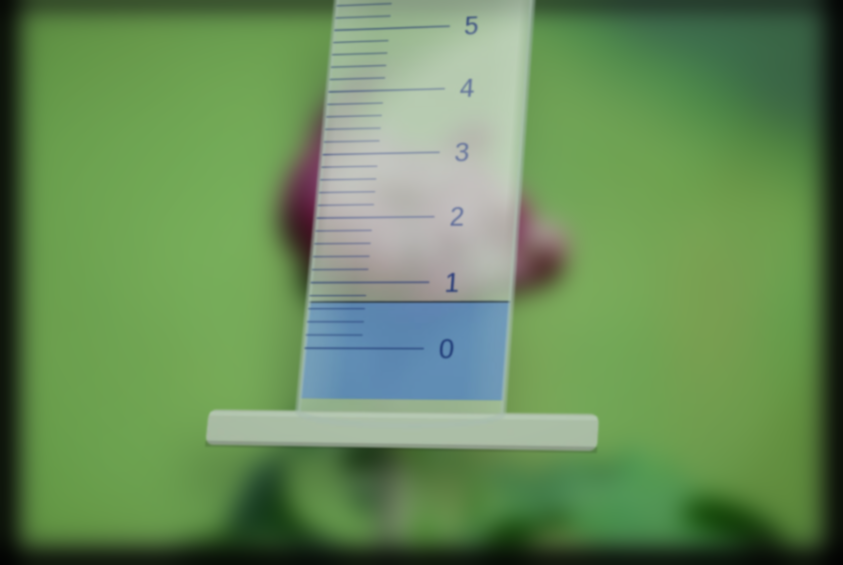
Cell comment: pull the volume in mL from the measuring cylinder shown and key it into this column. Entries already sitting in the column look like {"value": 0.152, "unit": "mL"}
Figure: {"value": 0.7, "unit": "mL"}
